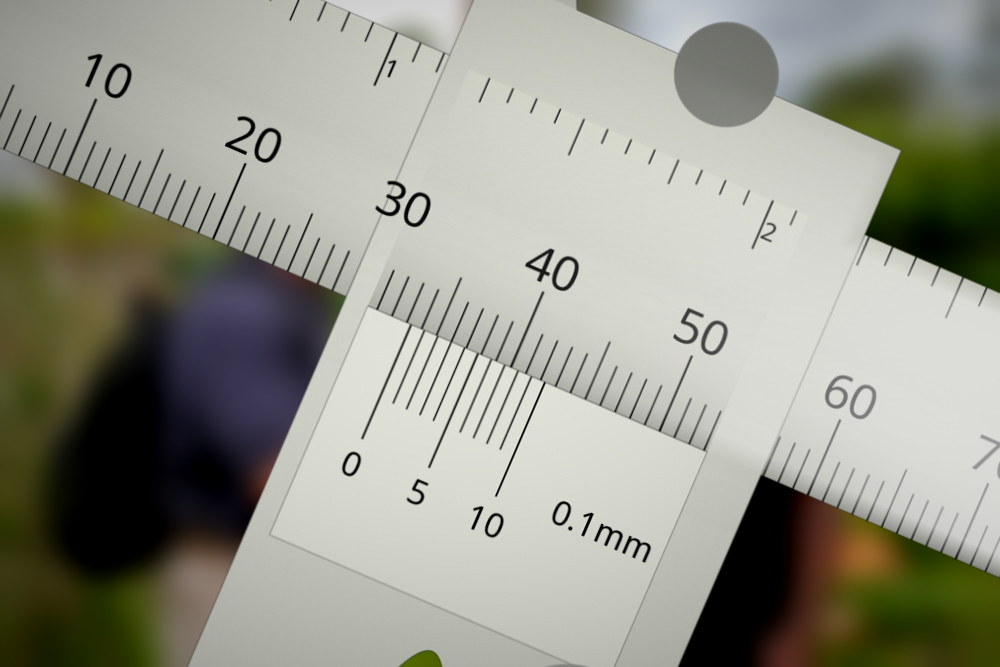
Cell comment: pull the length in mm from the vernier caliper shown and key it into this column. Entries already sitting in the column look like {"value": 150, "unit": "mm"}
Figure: {"value": 33.3, "unit": "mm"}
